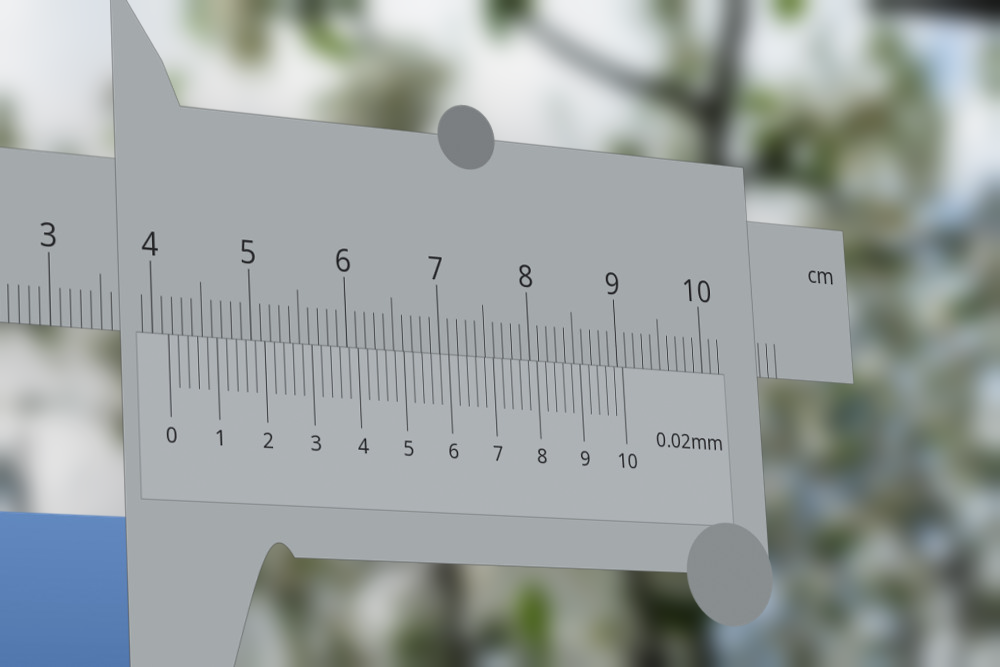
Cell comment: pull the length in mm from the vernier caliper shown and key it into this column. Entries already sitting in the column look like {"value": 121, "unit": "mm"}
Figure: {"value": 41.6, "unit": "mm"}
